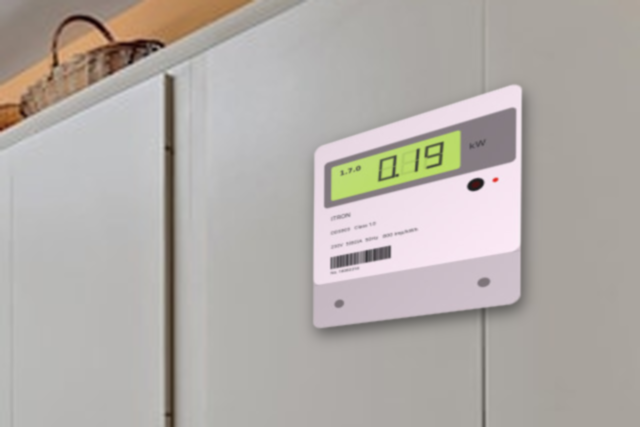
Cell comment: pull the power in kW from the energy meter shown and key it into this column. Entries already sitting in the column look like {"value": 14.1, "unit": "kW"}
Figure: {"value": 0.19, "unit": "kW"}
